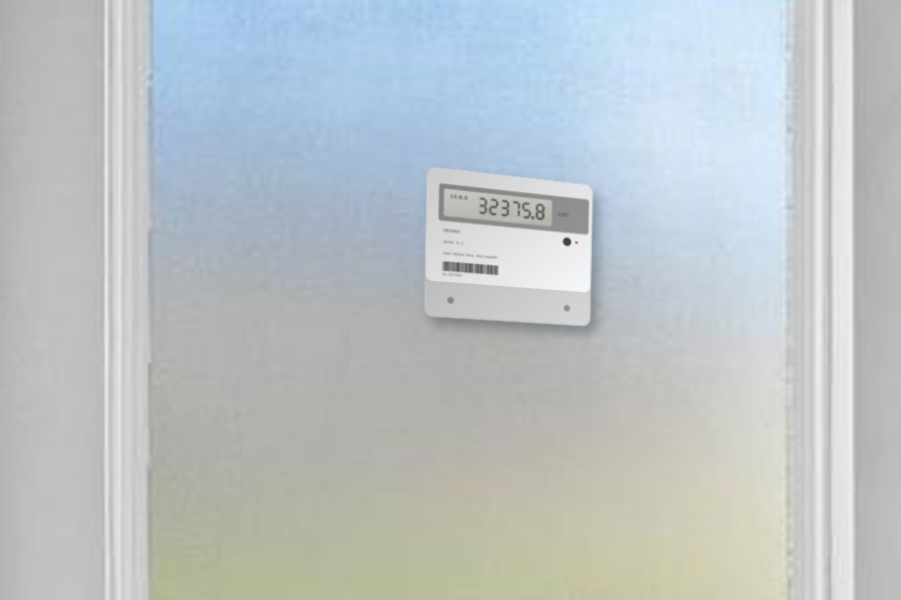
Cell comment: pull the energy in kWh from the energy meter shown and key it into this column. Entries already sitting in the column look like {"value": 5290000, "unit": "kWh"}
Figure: {"value": 32375.8, "unit": "kWh"}
